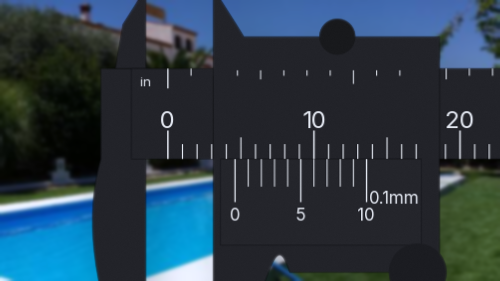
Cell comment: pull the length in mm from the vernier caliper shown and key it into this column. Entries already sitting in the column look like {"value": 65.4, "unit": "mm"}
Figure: {"value": 4.6, "unit": "mm"}
